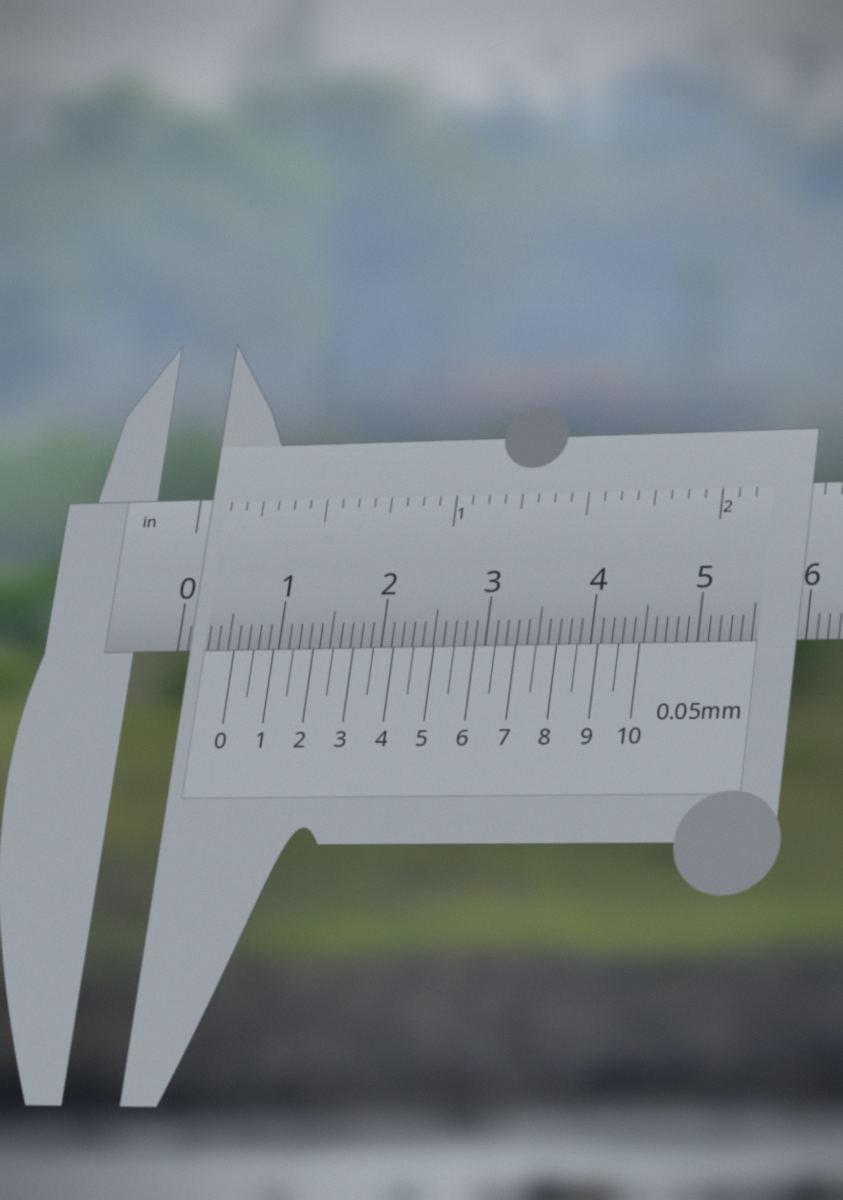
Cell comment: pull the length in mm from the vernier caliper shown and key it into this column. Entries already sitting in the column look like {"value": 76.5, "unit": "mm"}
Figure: {"value": 5.6, "unit": "mm"}
